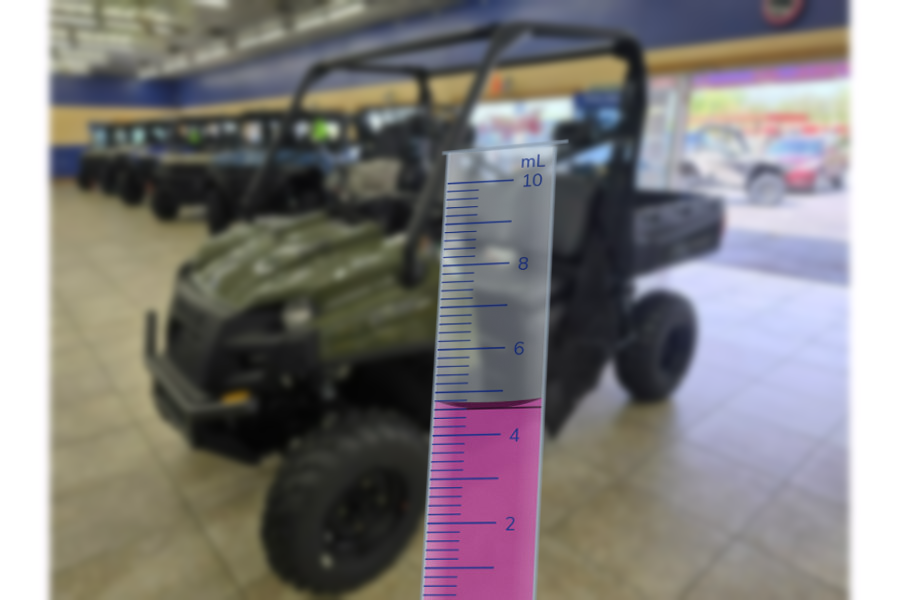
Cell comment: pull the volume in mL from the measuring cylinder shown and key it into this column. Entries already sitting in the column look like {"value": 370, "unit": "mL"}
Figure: {"value": 4.6, "unit": "mL"}
